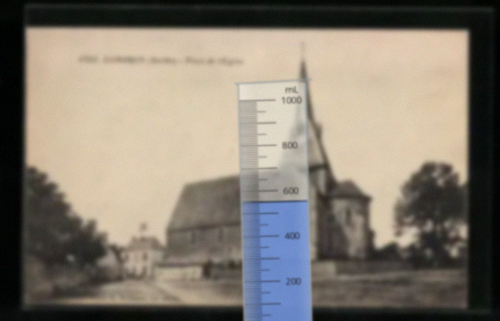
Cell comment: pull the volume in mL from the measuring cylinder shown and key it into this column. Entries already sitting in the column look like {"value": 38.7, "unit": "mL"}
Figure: {"value": 550, "unit": "mL"}
